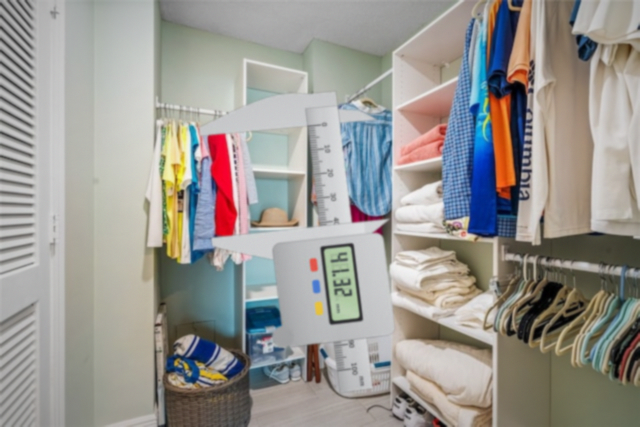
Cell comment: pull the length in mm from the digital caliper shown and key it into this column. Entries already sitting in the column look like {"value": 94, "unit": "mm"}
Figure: {"value": 41.32, "unit": "mm"}
